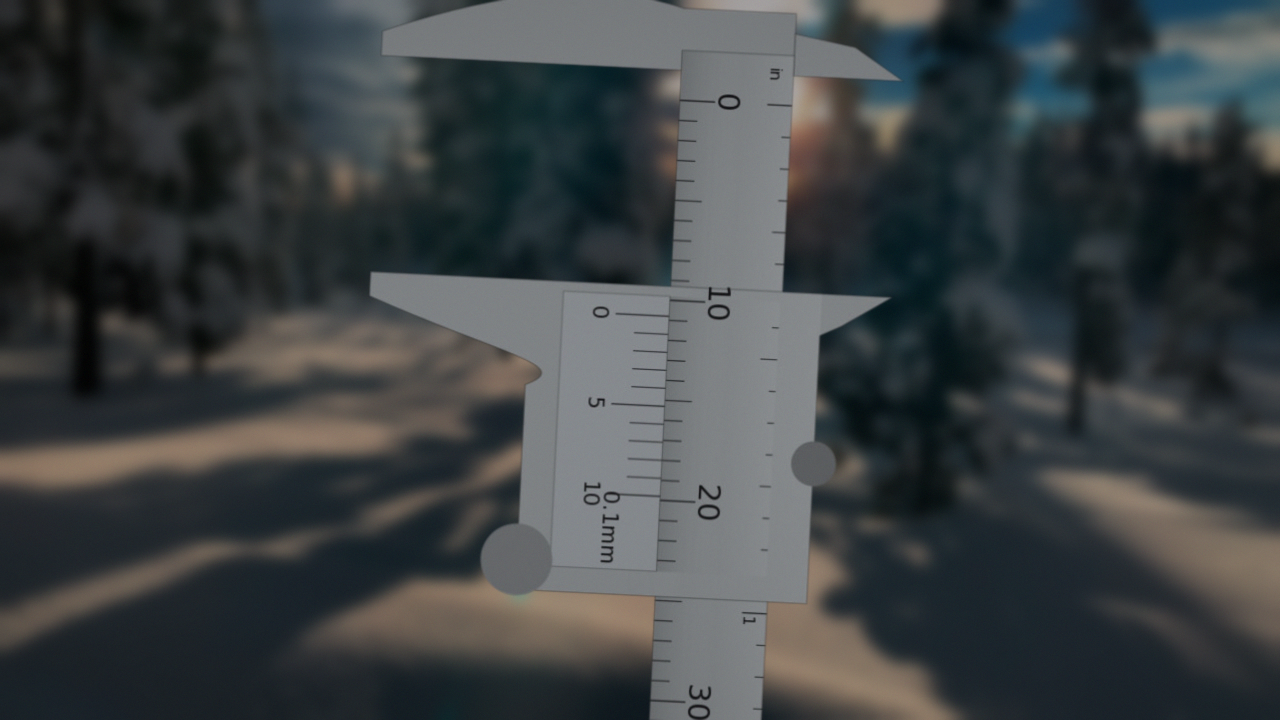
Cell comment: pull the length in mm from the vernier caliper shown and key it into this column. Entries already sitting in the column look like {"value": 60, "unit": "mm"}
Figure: {"value": 10.8, "unit": "mm"}
